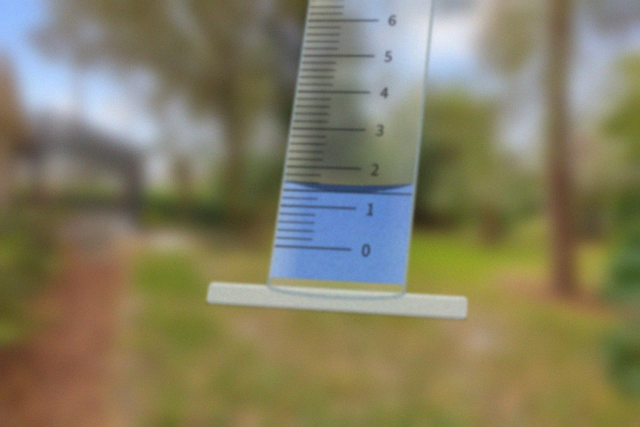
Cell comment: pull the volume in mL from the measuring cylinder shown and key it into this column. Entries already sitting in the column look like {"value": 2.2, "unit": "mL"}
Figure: {"value": 1.4, "unit": "mL"}
